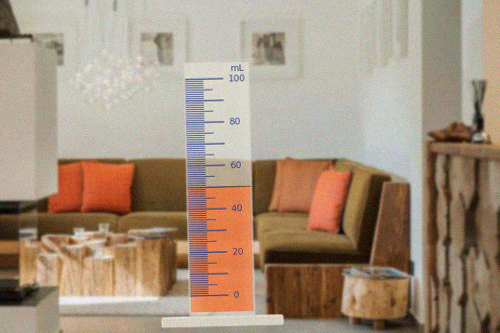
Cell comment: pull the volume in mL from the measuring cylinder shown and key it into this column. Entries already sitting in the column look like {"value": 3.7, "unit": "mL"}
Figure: {"value": 50, "unit": "mL"}
